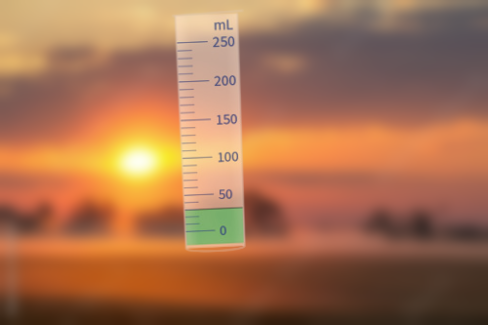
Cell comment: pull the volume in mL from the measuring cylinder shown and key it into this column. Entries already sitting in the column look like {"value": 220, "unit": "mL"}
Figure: {"value": 30, "unit": "mL"}
